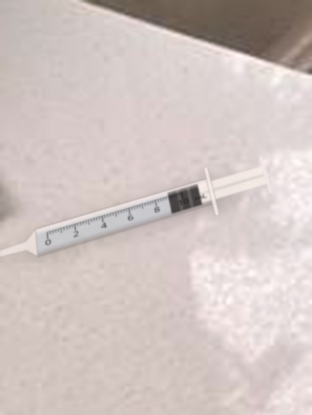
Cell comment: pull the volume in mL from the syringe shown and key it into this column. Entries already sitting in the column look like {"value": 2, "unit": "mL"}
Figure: {"value": 9, "unit": "mL"}
